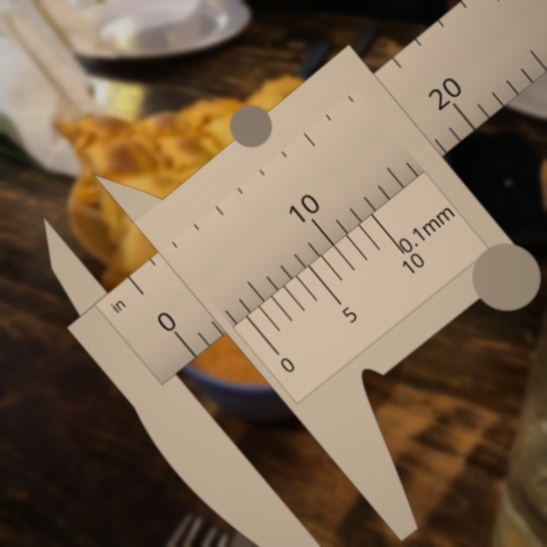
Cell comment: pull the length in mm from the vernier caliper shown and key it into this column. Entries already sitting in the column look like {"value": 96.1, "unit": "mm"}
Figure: {"value": 3.7, "unit": "mm"}
